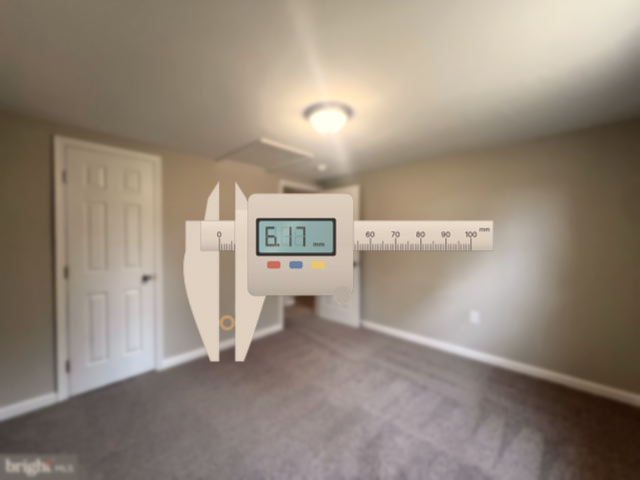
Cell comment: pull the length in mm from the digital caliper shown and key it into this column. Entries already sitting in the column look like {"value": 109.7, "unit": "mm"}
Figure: {"value": 6.17, "unit": "mm"}
